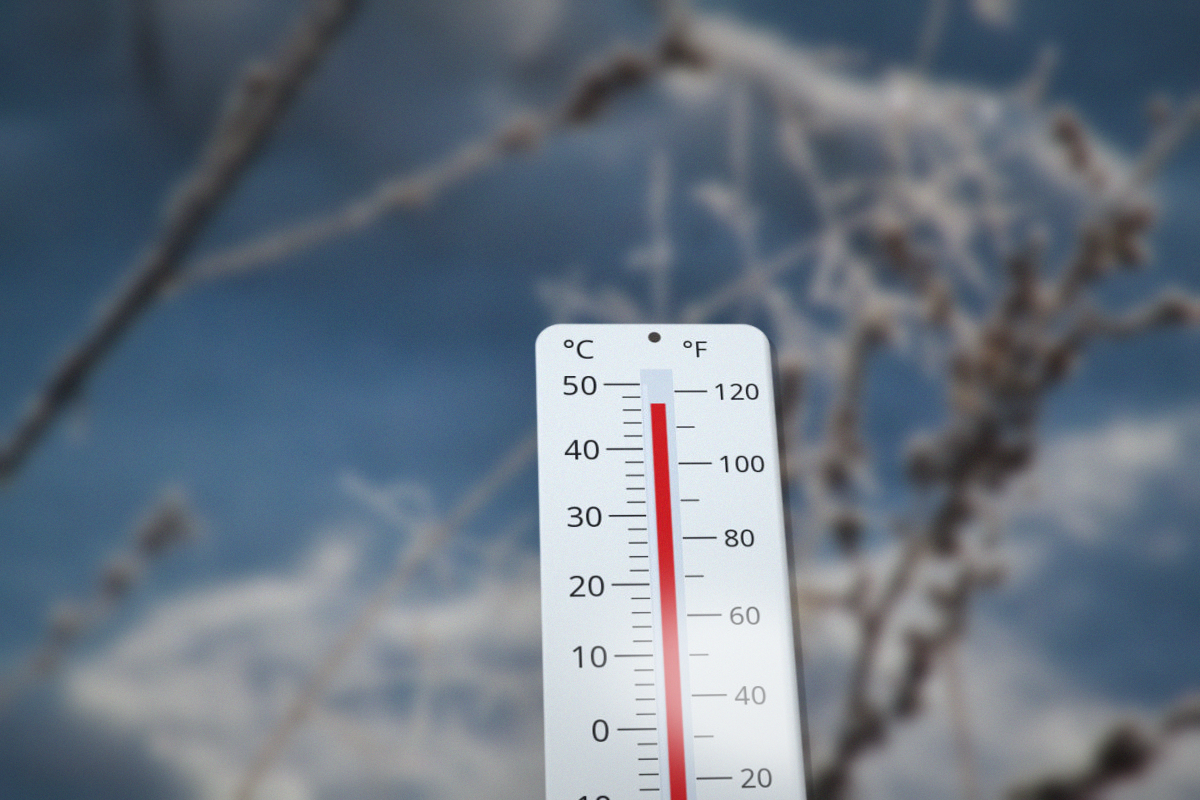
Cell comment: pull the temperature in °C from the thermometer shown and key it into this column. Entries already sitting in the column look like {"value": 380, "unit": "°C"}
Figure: {"value": 47, "unit": "°C"}
